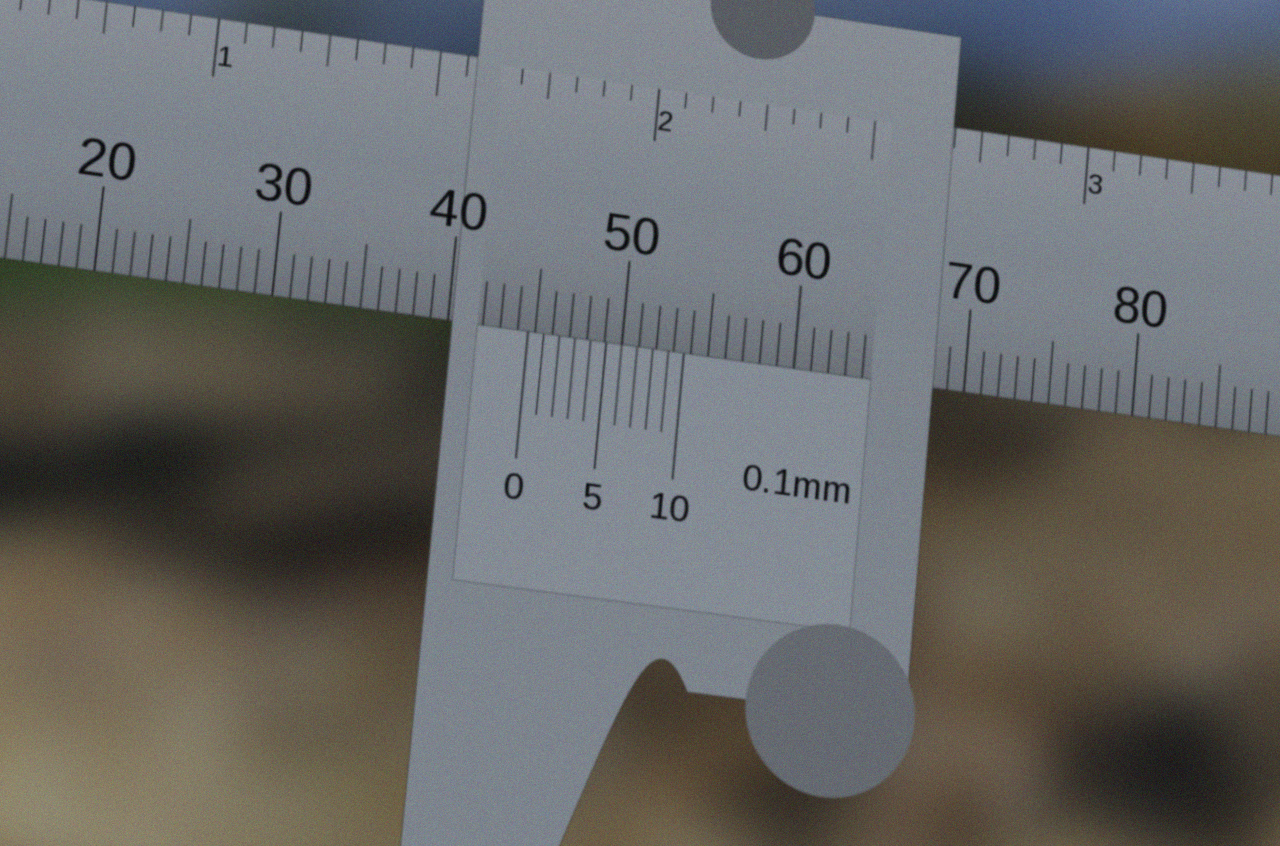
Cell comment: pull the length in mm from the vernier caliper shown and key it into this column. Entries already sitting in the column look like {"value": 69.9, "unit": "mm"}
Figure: {"value": 44.6, "unit": "mm"}
